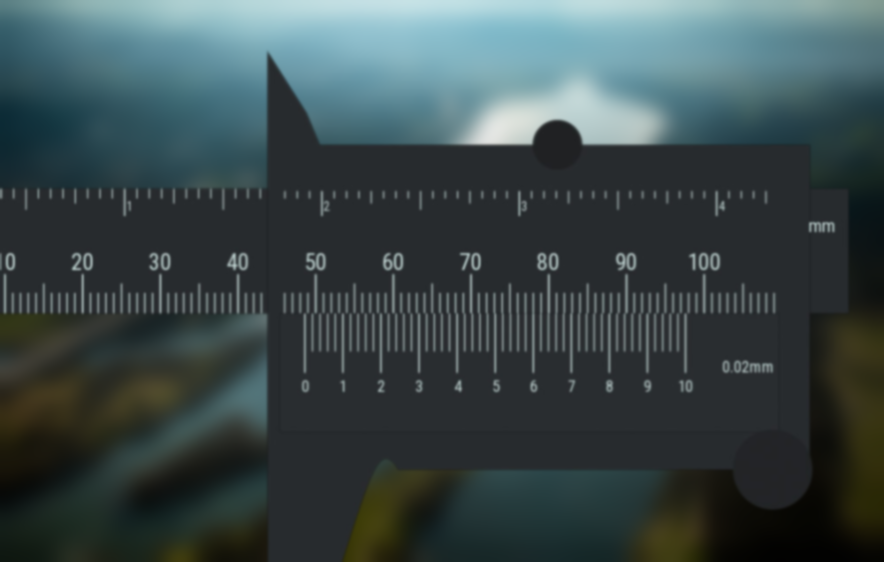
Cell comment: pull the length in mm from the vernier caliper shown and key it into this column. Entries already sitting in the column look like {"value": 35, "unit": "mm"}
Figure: {"value": 48.6, "unit": "mm"}
